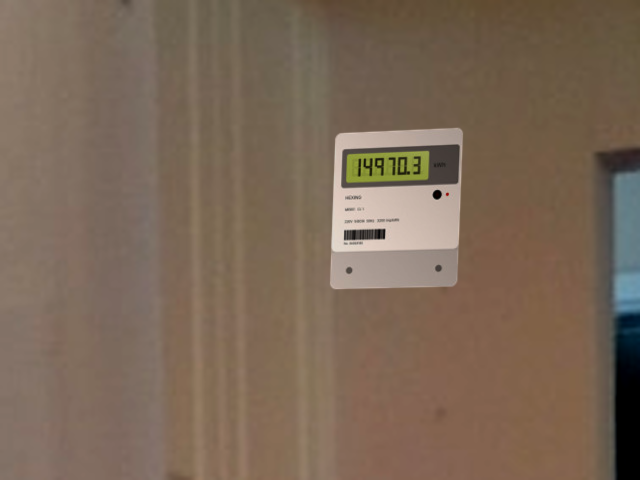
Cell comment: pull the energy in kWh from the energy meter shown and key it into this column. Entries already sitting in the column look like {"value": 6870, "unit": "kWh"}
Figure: {"value": 14970.3, "unit": "kWh"}
